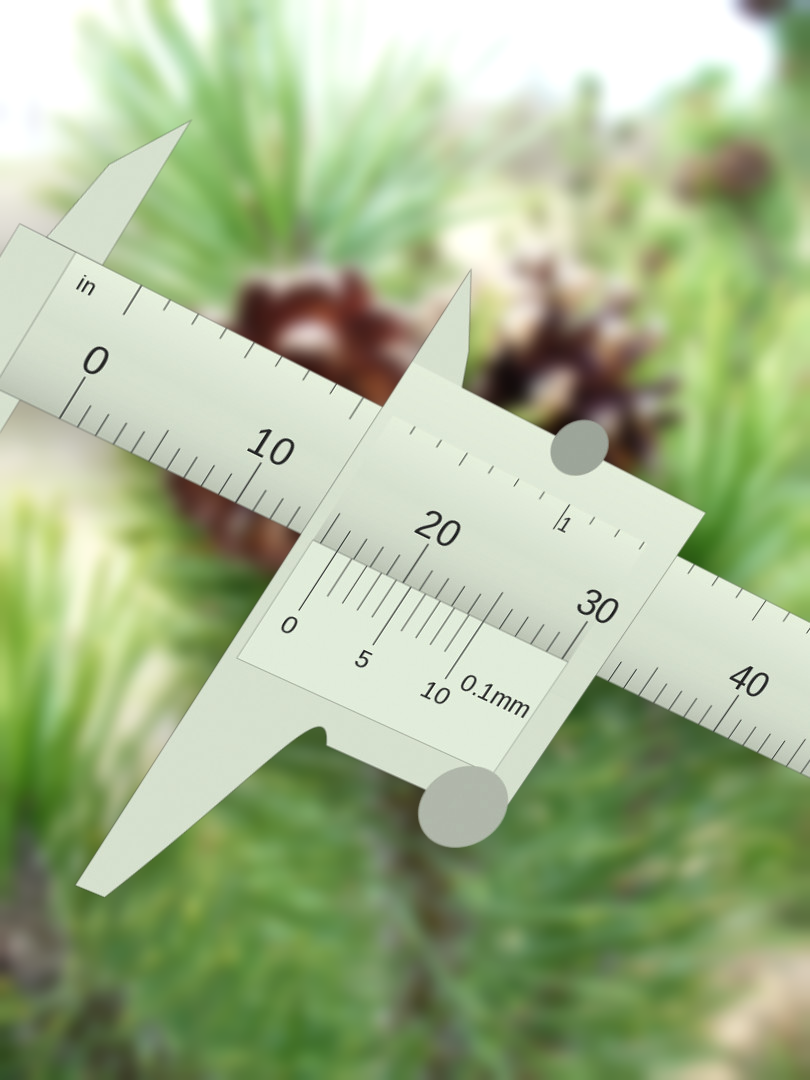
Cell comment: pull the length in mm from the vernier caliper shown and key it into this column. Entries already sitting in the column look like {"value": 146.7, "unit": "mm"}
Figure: {"value": 16.0, "unit": "mm"}
